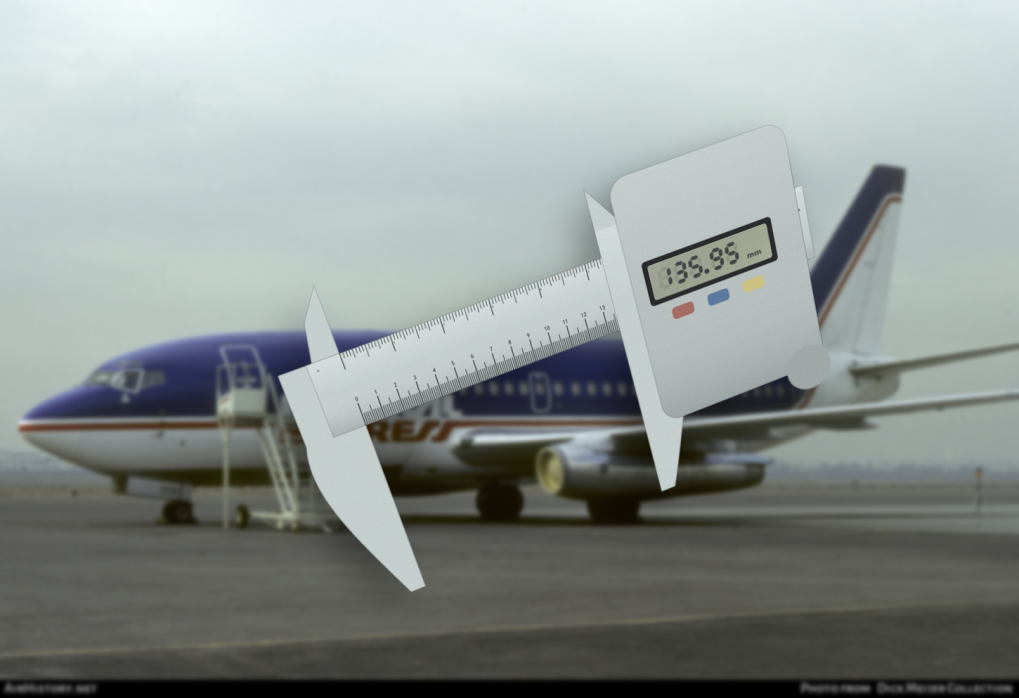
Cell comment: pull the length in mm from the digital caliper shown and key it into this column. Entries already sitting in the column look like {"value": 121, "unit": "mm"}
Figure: {"value": 135.95, "unit": "mm"}
